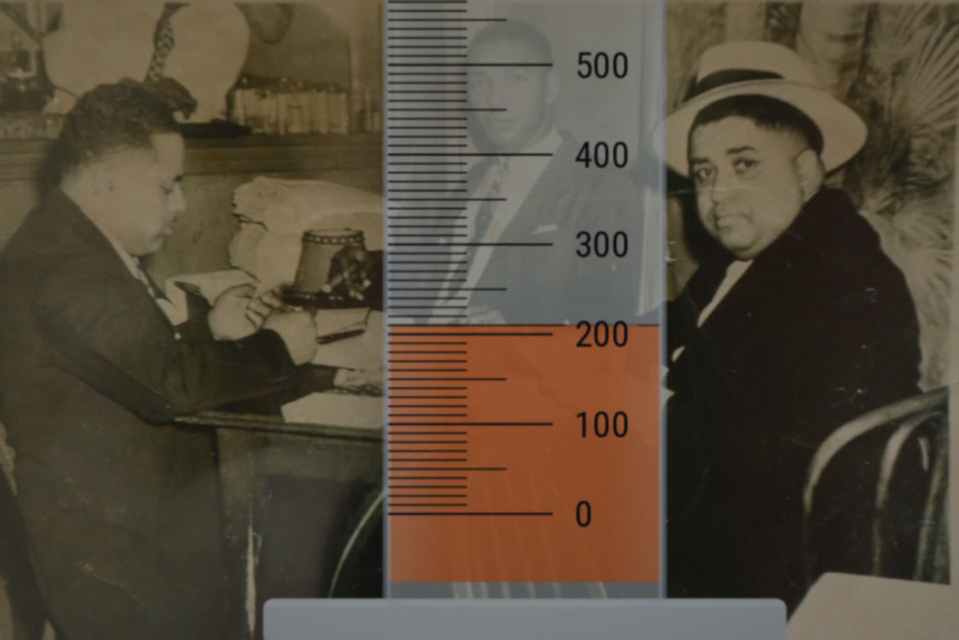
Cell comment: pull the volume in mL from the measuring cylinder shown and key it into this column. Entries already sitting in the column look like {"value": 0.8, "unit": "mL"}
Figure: {"value": 210, "unit": "mL"}
